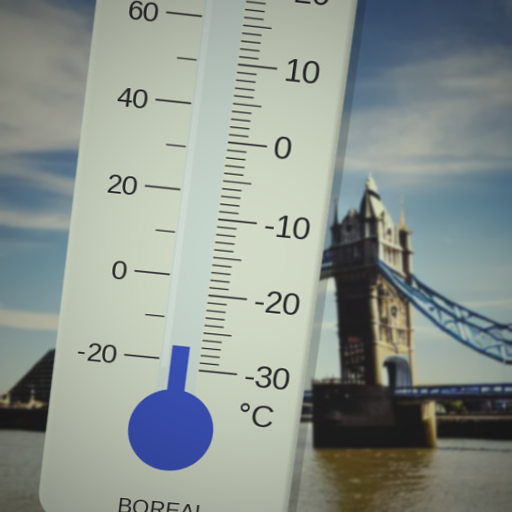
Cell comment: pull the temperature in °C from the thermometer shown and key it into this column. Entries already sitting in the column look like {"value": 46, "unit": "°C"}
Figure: {"value": -27, "unit": "°C"}
